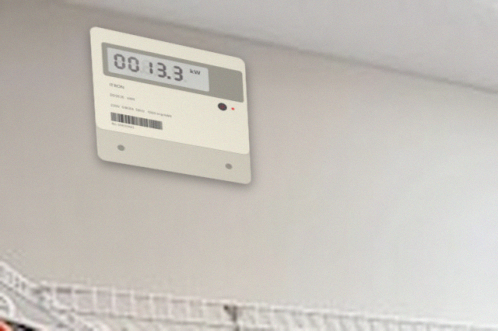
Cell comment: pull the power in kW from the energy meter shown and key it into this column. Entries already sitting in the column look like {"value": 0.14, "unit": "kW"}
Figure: {"value": 13.3, "unit": "kW"}
